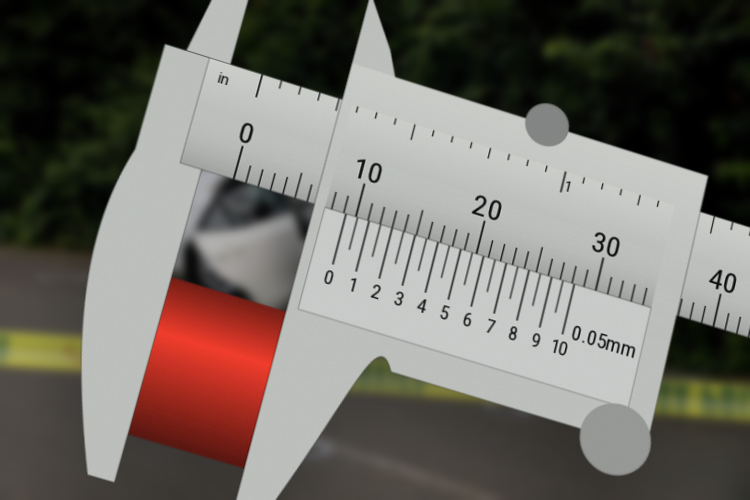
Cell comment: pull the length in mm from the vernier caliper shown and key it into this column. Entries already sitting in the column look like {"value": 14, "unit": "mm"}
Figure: {"value": 9.2, "unit": "mm"}
